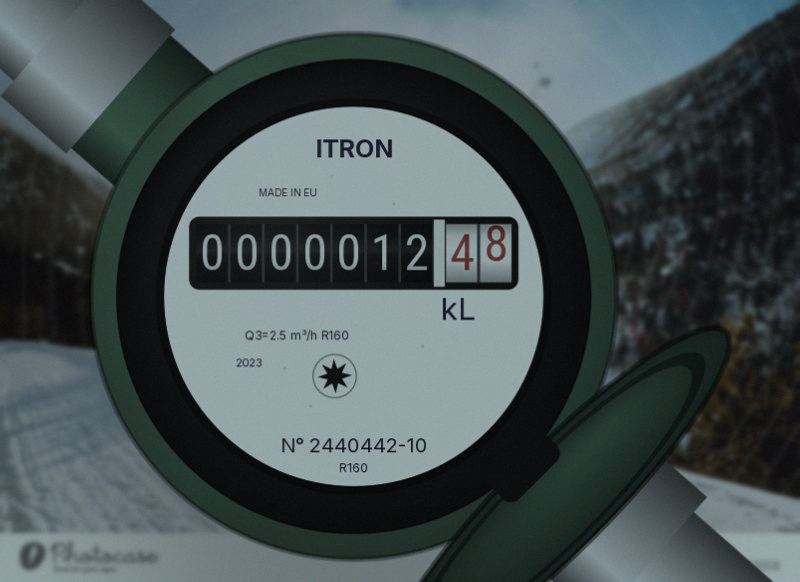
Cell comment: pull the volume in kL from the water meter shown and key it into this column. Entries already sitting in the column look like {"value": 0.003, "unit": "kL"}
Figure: {"value": 12.48, "unit": "kL"}
